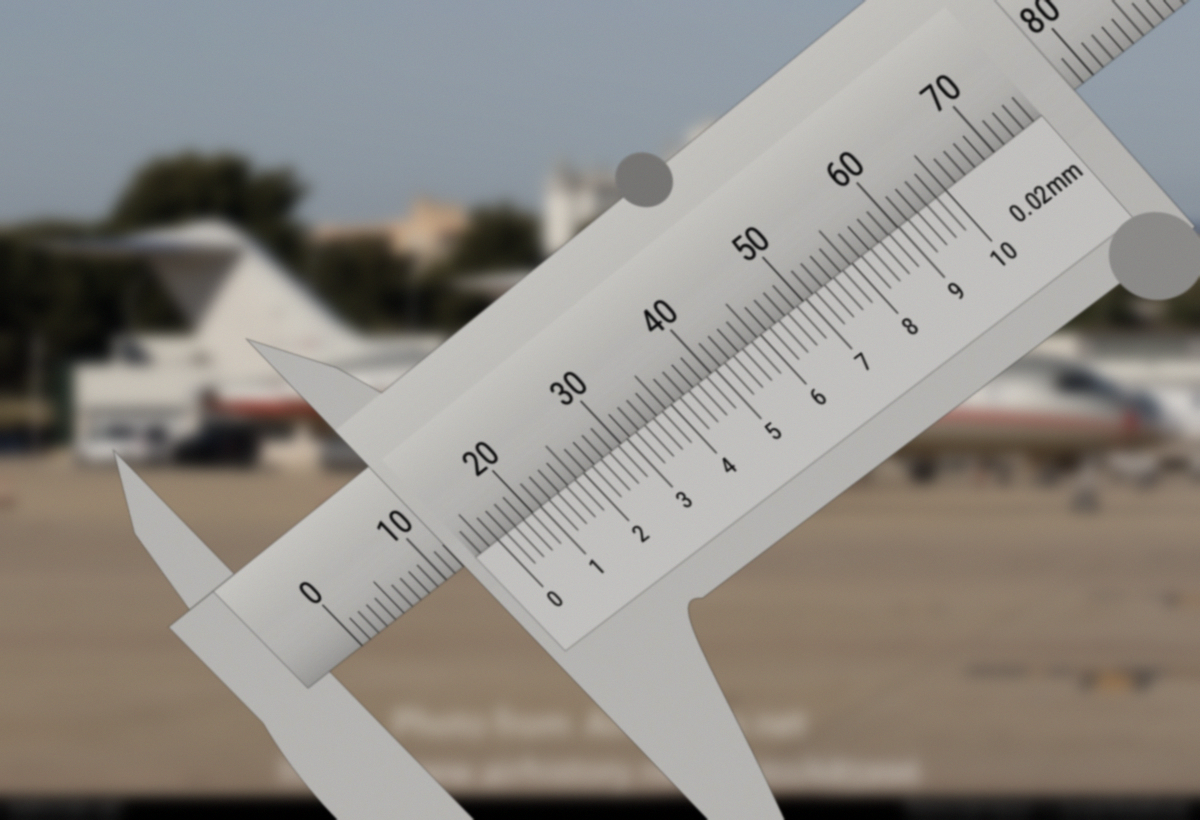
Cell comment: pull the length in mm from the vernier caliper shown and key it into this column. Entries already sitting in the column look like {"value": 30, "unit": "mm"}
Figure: {"value": 16.0, "unit": "mm"}
